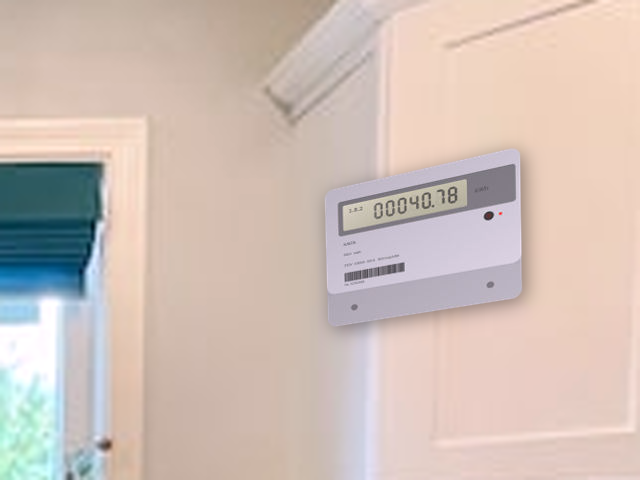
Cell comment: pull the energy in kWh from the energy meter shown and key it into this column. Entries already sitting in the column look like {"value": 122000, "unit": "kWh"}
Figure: {"value": 40.78, "unit": "kWh"}
